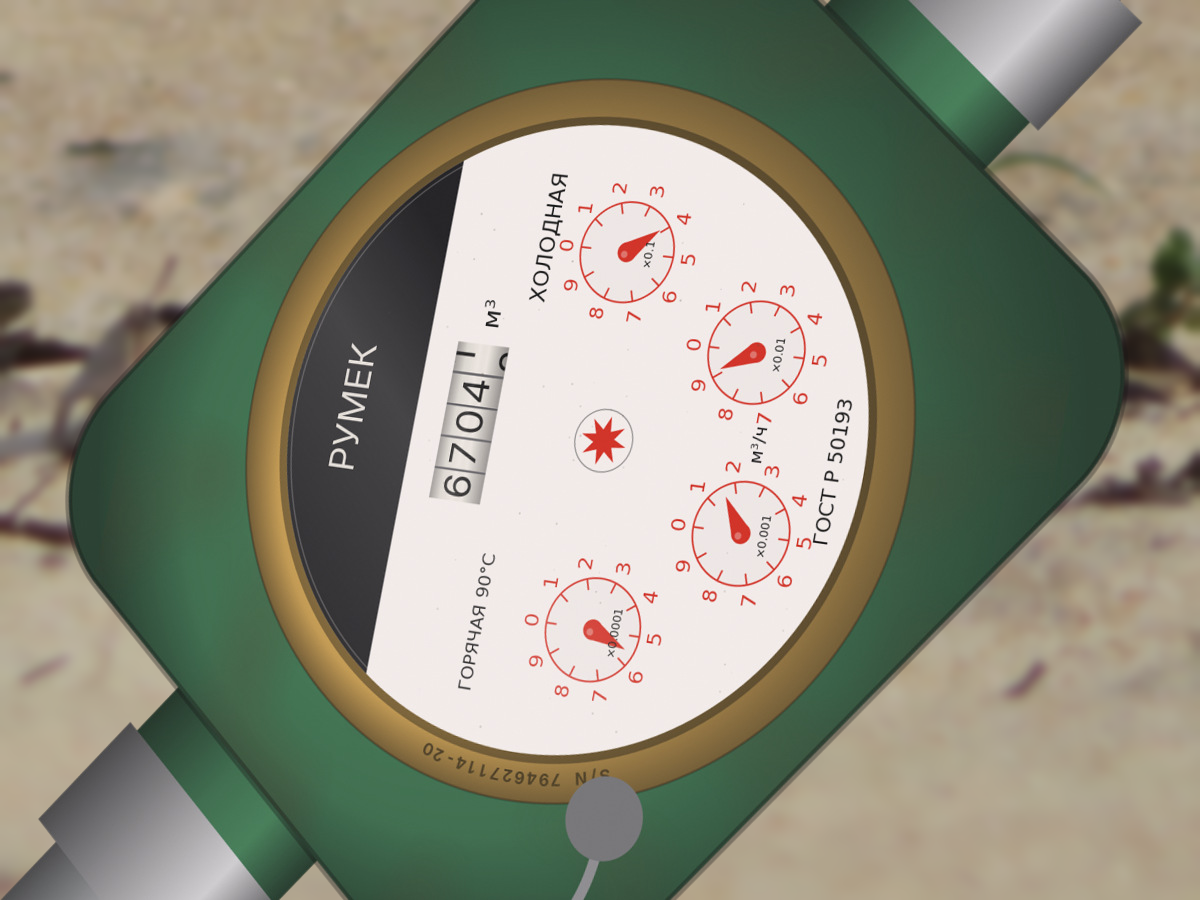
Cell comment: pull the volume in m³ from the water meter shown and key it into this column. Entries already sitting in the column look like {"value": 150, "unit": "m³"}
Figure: {"value": 67041.3915, "unit": "m³"}
